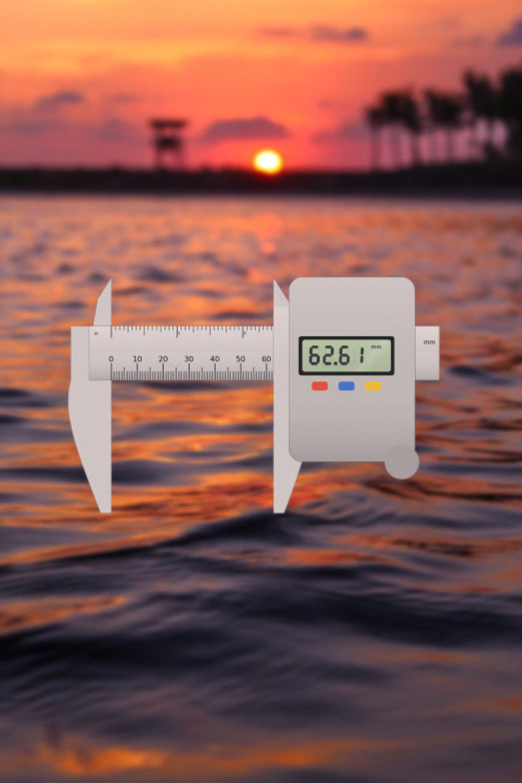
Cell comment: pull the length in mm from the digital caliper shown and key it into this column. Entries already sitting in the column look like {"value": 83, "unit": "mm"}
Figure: {"value": 62.61, "unit": "mm"}
